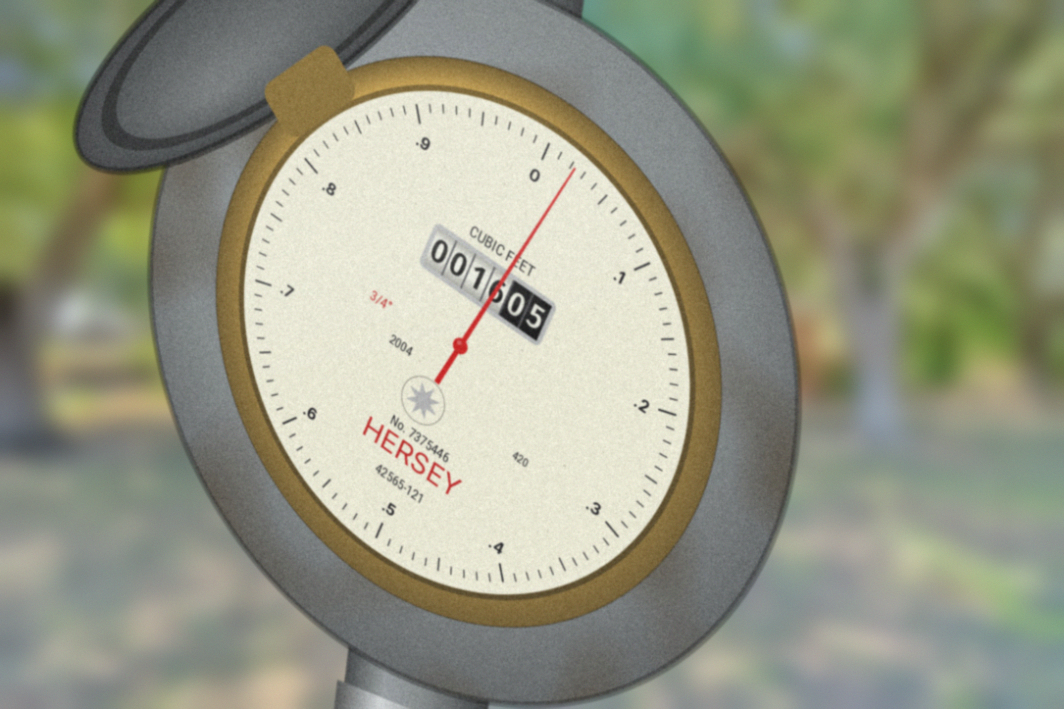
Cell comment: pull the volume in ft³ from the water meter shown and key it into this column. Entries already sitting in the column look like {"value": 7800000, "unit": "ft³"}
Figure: {"value": 1605.02, "unit": "ft³"}
